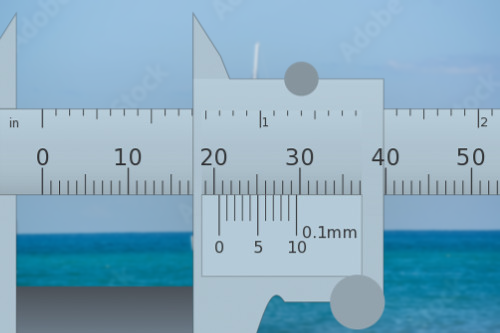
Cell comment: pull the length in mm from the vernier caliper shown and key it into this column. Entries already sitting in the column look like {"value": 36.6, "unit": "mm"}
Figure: {"value": 20.6, "unit": "mm"}
